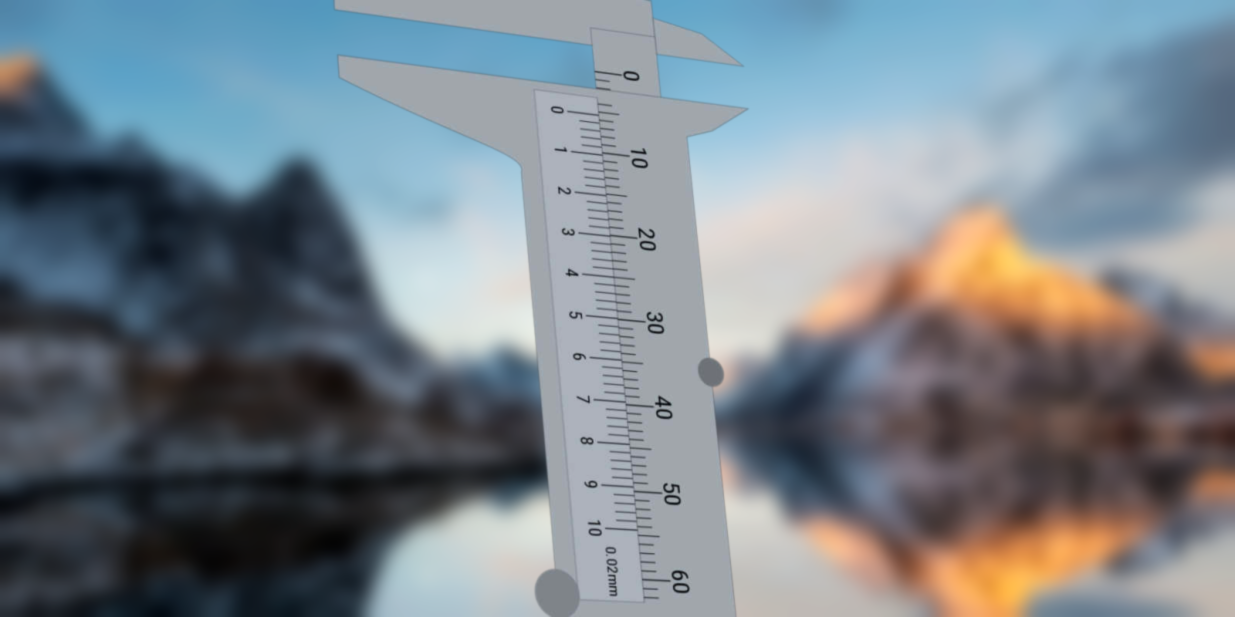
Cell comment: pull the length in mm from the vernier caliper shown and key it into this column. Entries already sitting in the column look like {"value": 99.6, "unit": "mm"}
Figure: {"value": 5.4, "unit": "mm"}
